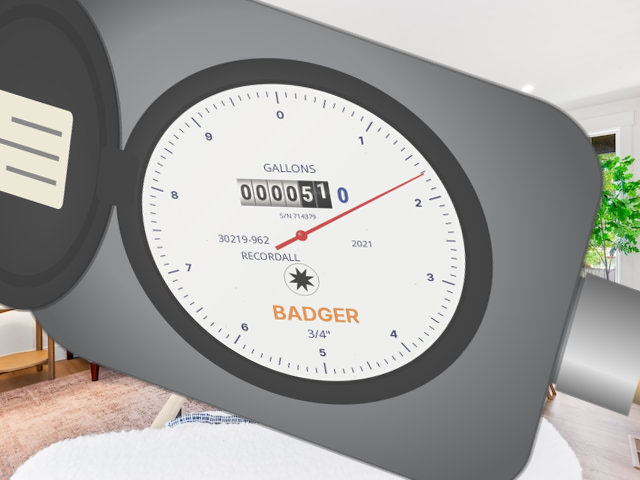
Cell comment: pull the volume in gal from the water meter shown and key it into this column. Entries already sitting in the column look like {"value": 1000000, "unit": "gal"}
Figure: {"value": 511.7, "unit": "gal"}
